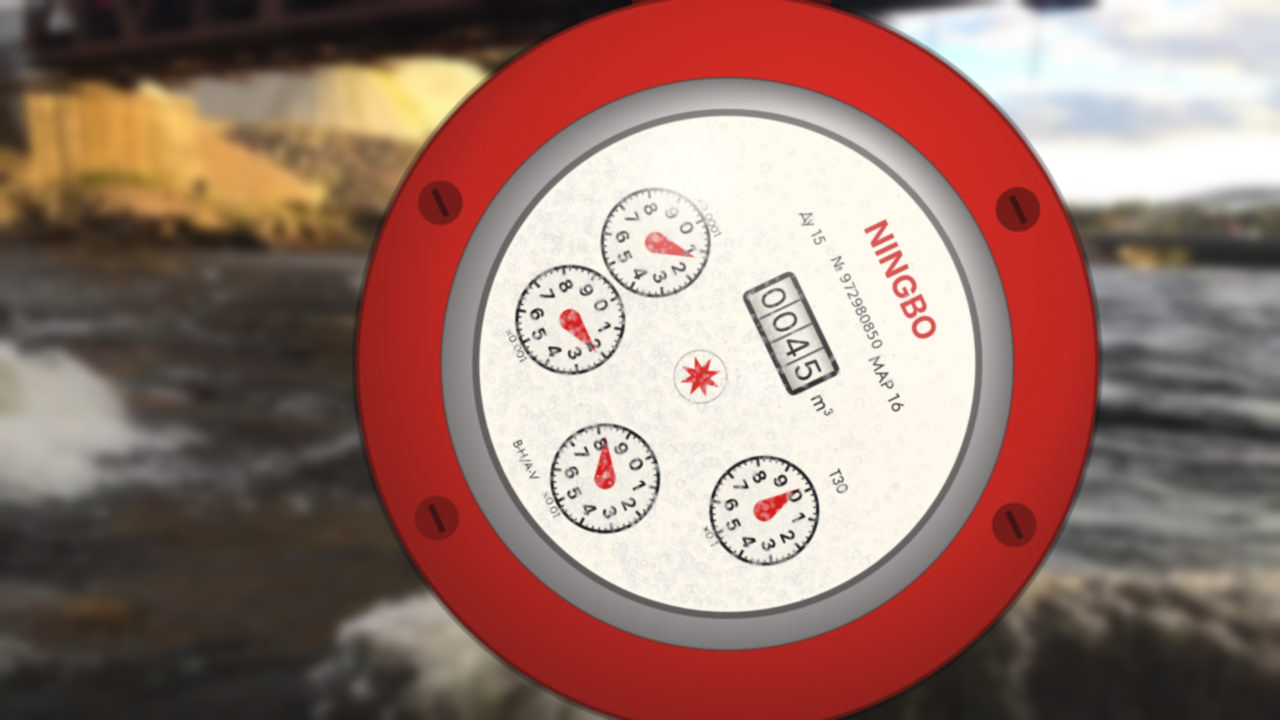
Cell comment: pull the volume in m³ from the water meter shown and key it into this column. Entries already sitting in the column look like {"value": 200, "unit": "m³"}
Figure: {"value": 44.9821, "unit": "m³"}
